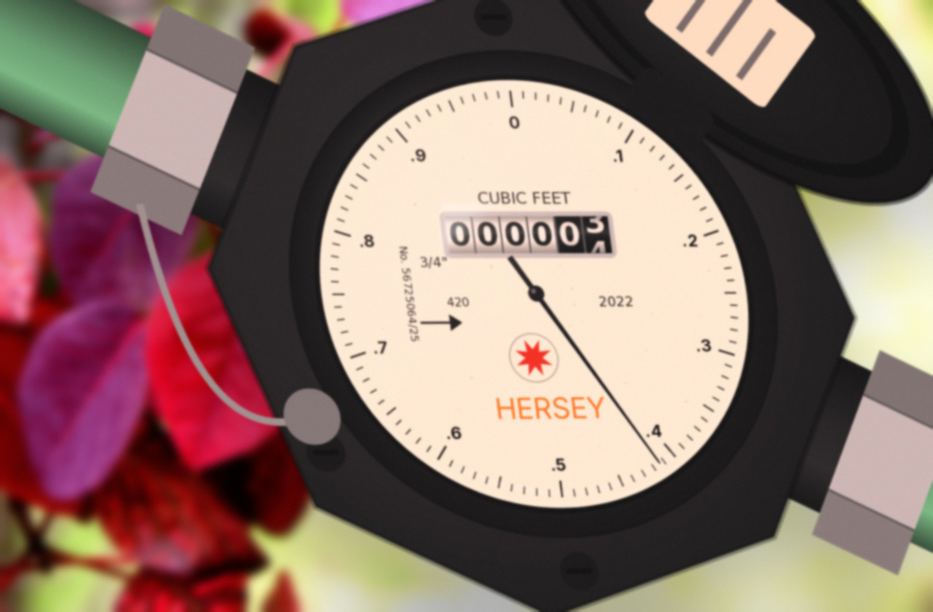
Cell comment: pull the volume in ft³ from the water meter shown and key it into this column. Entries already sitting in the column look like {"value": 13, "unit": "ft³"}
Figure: {"value": 3.41, "unit": "ft³"}
